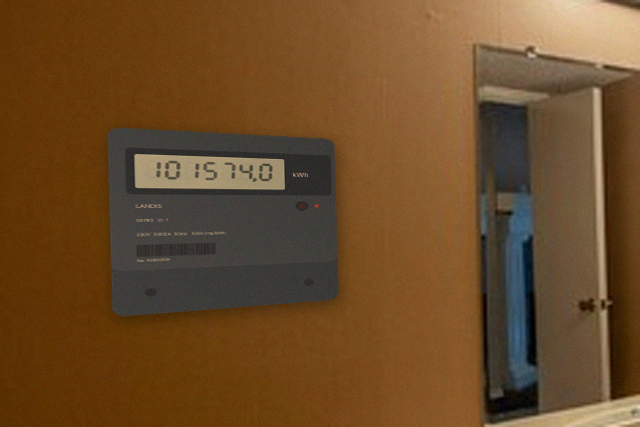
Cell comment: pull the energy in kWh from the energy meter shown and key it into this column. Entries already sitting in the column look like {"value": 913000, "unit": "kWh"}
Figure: {"value": 101574.0, "unit": "kWh"}
